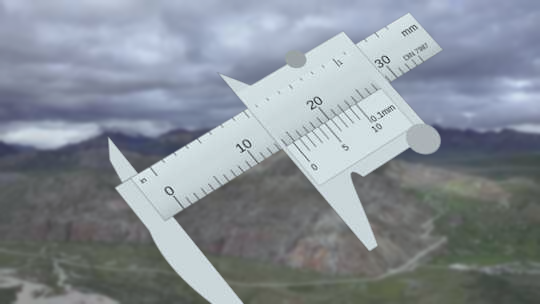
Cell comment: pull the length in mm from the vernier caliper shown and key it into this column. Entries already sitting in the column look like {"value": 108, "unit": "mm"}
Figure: {"value": 14.8, "unit": "mm"}
